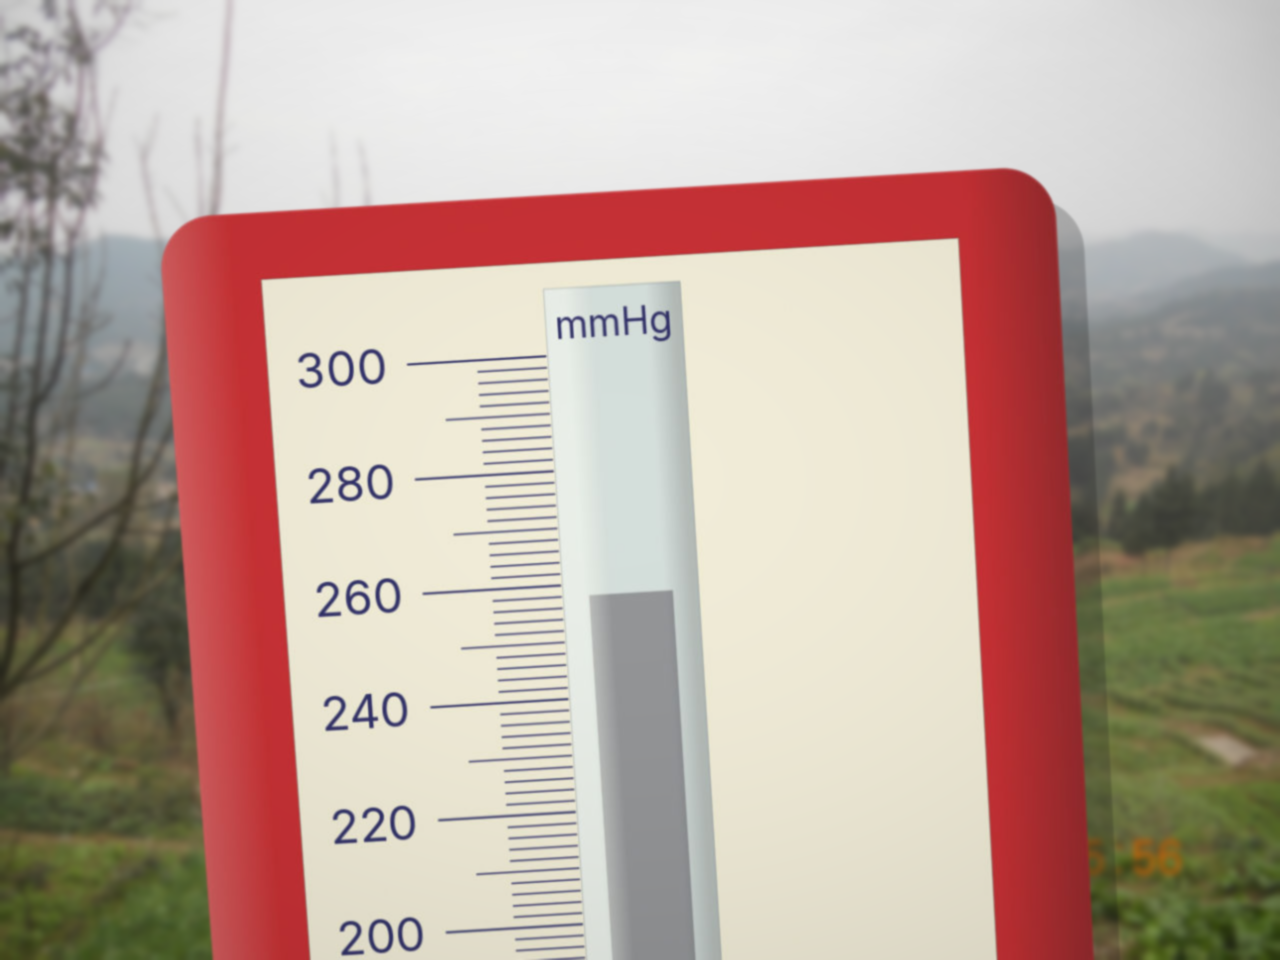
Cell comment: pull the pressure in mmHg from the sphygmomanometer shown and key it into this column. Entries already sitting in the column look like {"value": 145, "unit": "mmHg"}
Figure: {"value": 258, "unit": "mmHg"}
